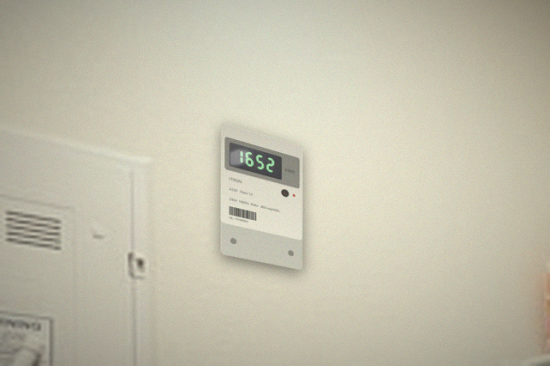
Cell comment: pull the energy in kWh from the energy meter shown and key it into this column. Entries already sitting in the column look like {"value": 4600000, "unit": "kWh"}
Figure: {"value": 1652, "unit": "kWh"}
